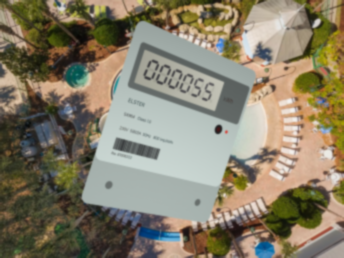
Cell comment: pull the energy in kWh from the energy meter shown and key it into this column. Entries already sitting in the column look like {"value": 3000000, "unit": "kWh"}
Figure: {"value": 55, "unit": "kWh"}
